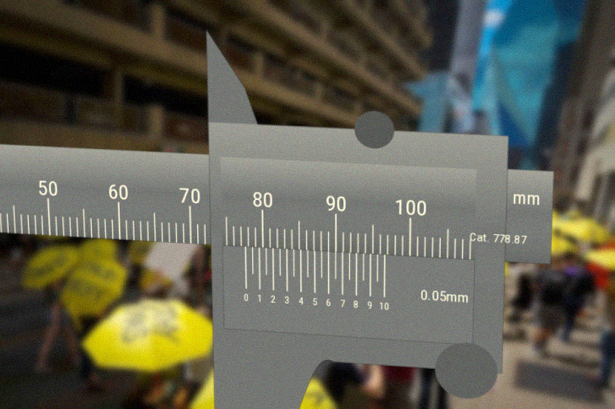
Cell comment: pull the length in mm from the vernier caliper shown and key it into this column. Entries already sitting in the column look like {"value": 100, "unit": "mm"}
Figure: {"value": 77.6, "unit": "mm"}
